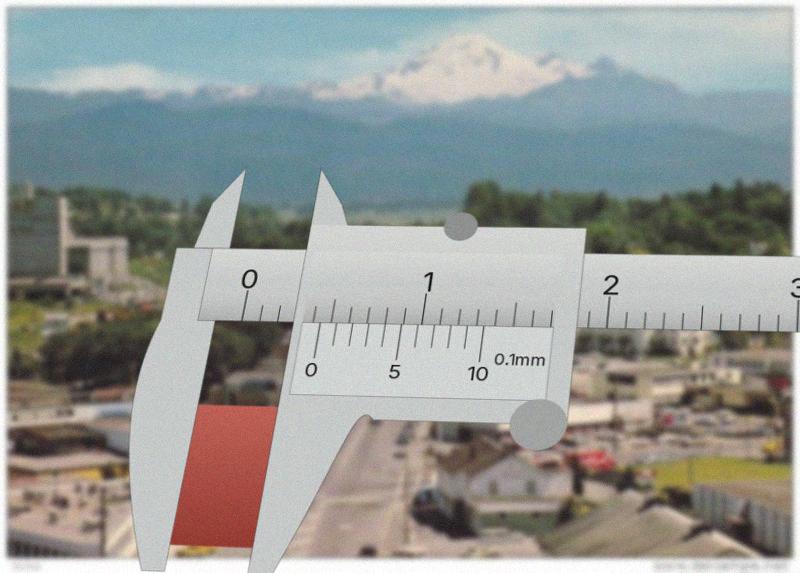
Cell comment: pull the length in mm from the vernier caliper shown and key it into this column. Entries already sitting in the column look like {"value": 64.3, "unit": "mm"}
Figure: {"value": 4.4, "unit": "mm"}
